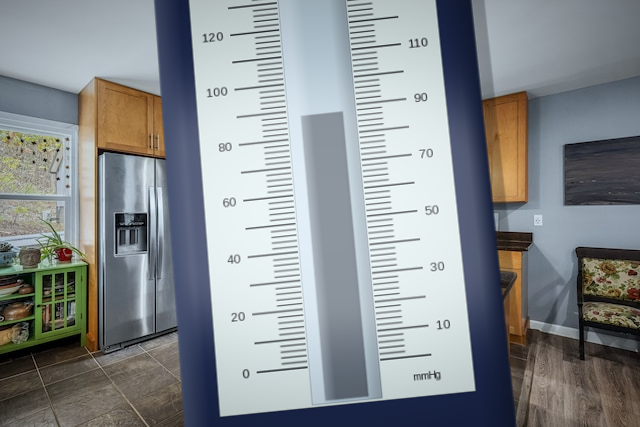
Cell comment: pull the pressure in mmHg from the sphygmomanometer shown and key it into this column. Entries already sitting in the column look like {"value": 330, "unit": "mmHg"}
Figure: {"value": 88, "unit": "mmHg"}
